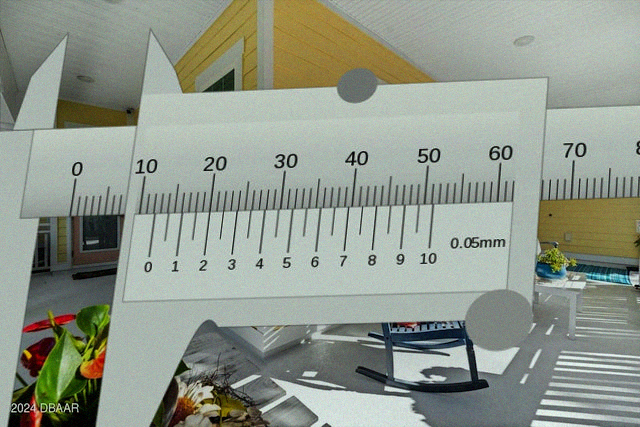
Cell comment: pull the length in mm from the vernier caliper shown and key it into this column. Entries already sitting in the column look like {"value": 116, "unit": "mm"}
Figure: {"value": 12.2, "unit": "mm"}
